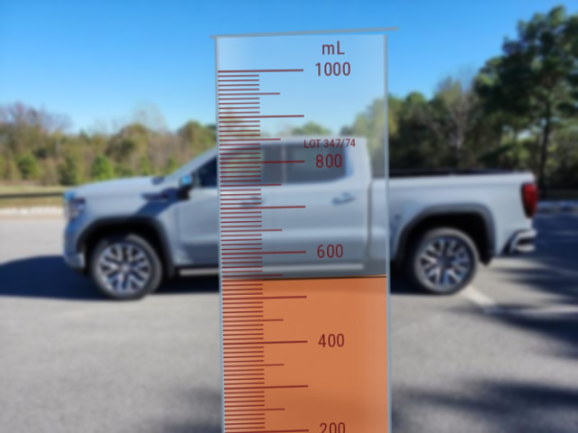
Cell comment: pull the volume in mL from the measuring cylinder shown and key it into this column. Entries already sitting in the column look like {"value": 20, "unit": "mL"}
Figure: {"value": 540, "unit": "mL"}
